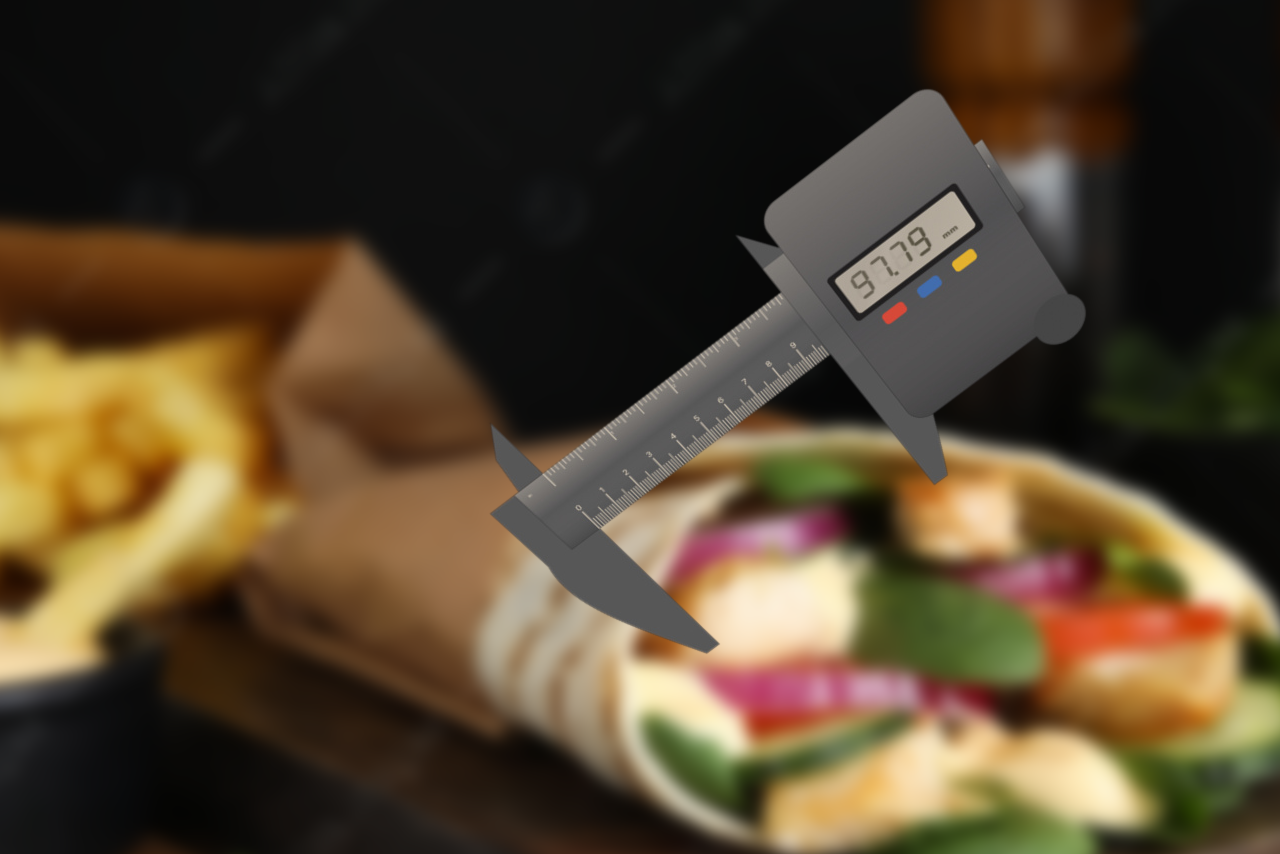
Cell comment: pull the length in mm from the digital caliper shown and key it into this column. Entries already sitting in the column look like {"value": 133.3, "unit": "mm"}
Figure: {"value": 97.79, "unit": "mm"}
